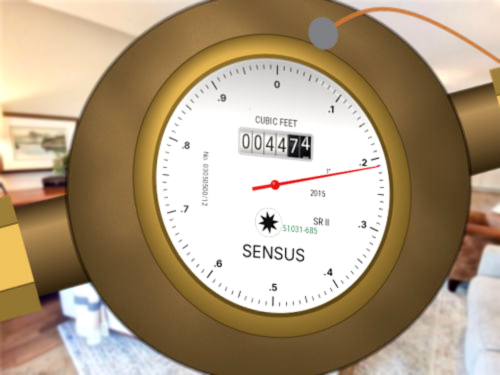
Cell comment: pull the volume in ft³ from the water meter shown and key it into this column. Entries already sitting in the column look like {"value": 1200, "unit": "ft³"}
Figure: {"value": 4474.21, "unit": "ft³"}
